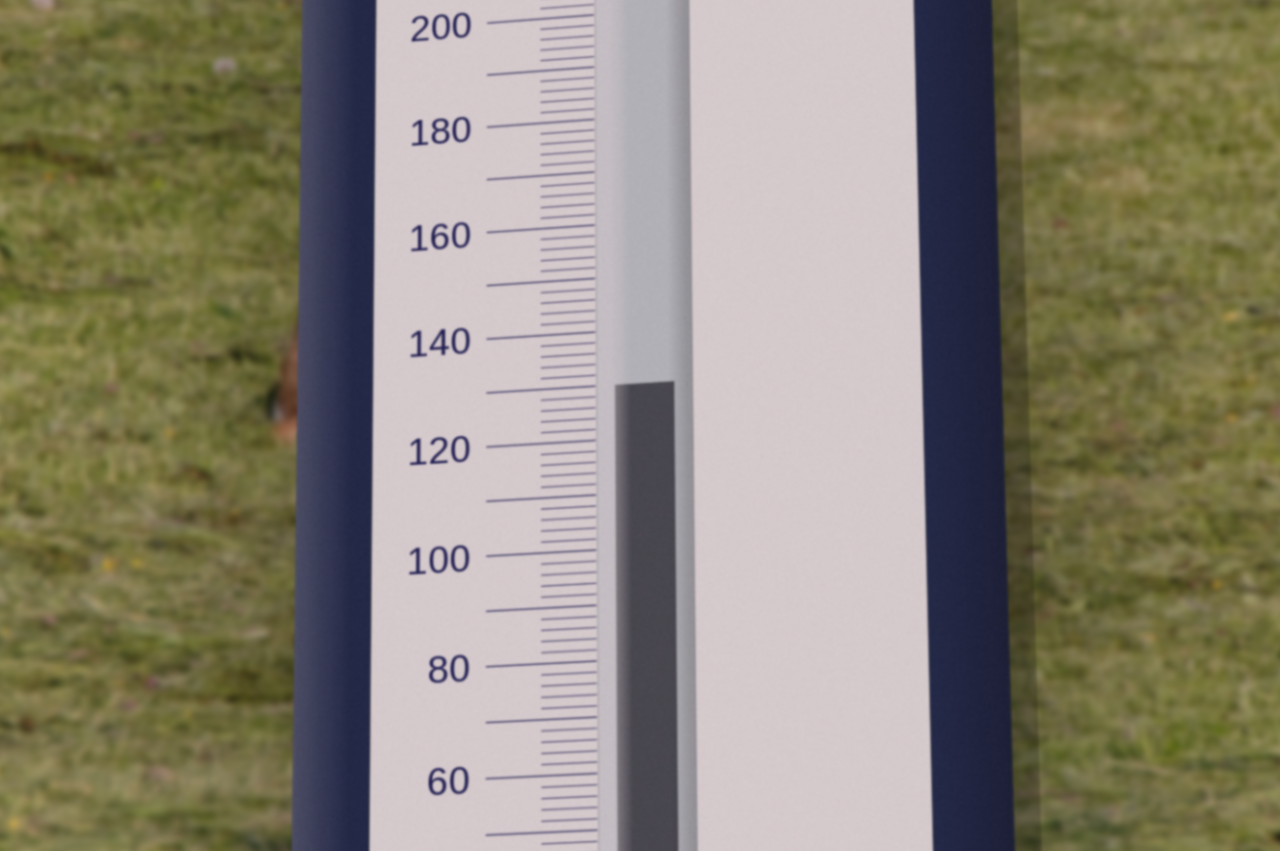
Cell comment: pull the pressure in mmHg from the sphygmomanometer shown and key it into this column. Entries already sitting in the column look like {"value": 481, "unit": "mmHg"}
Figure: {"value": 130, "unit": "mmHg"}
